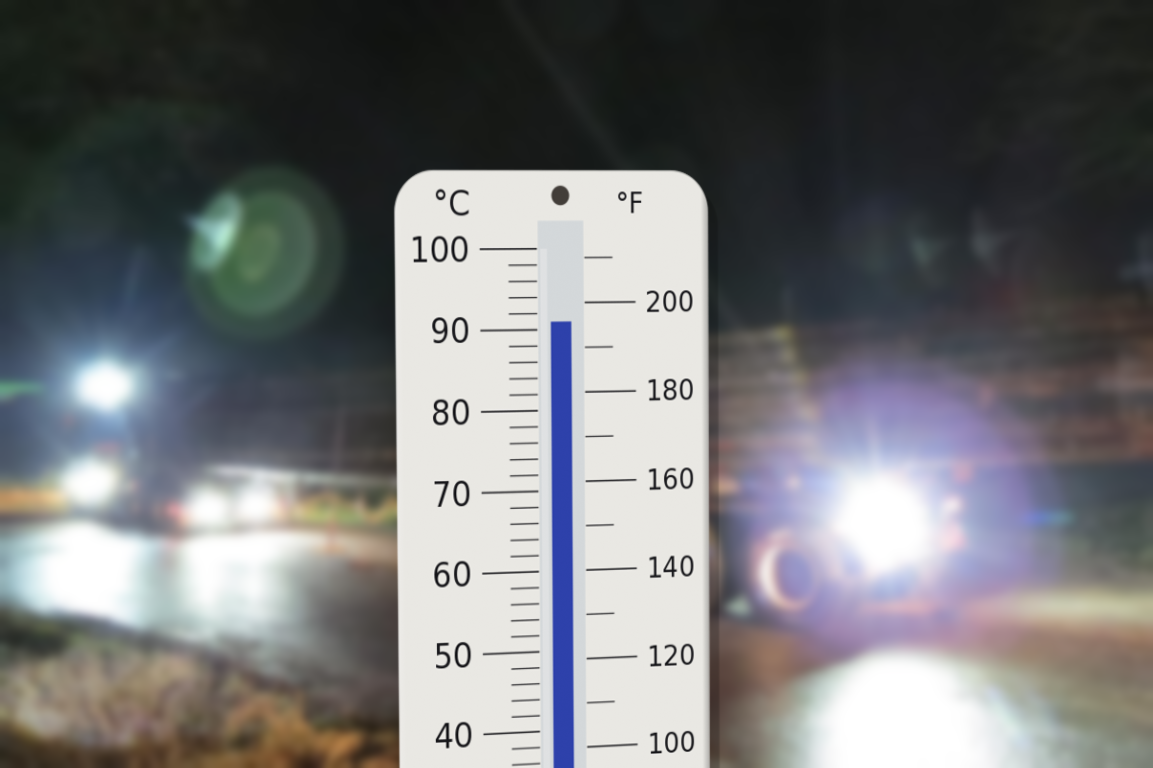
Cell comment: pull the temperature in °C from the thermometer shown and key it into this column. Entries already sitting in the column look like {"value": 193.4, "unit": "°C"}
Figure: {"value": 91, "unit": "°C"}
